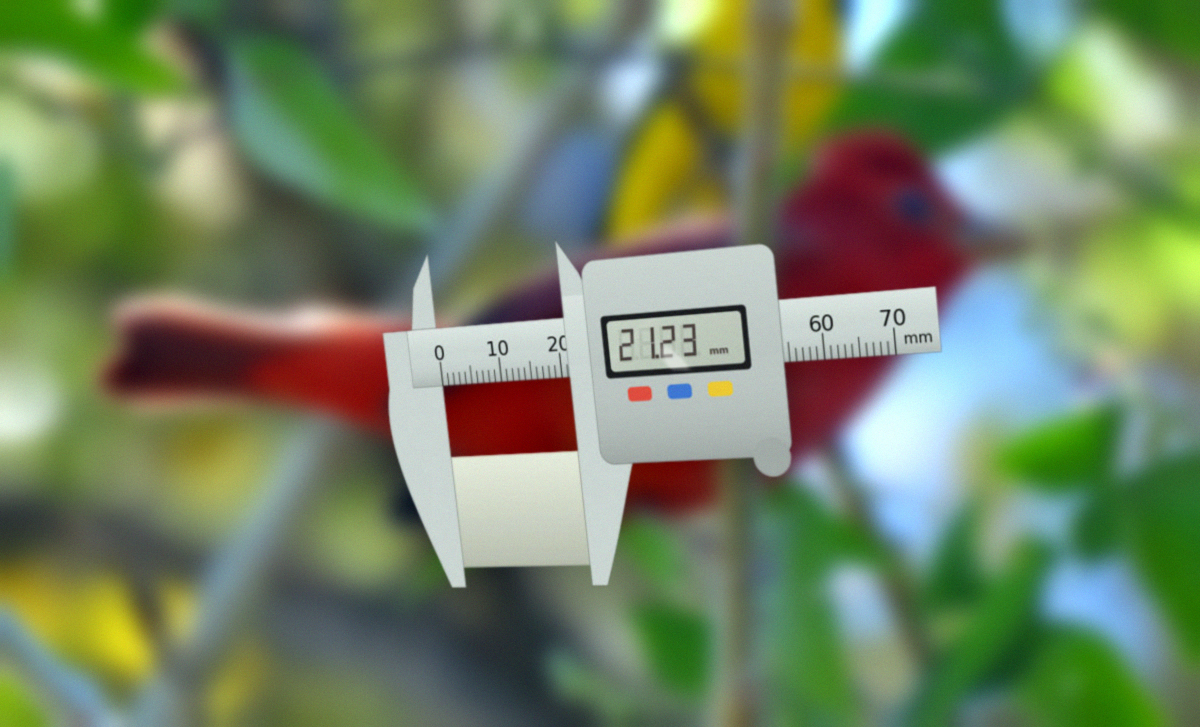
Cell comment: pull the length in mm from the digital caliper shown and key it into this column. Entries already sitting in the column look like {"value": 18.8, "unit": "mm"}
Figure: {"value": 21.23, "unit": "mm"}
